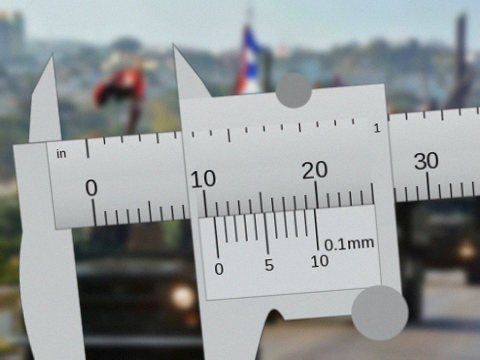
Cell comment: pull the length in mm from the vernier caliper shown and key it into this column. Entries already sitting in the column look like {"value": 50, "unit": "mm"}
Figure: {"value": 10.7, "unit": "mm"}
